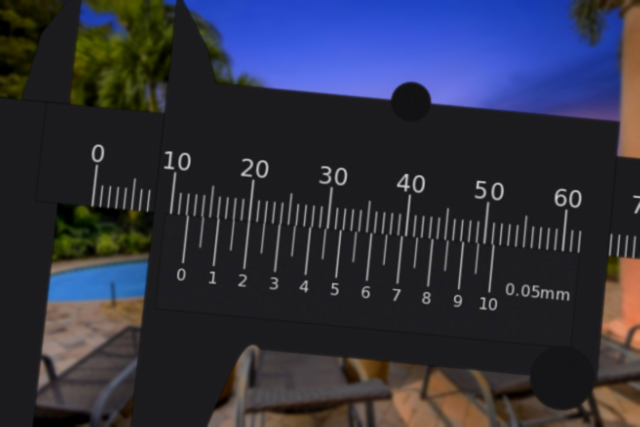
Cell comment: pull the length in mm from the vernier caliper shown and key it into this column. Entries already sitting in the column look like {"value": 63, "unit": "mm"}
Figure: {"value": 12.2, "unit": "mm"}
